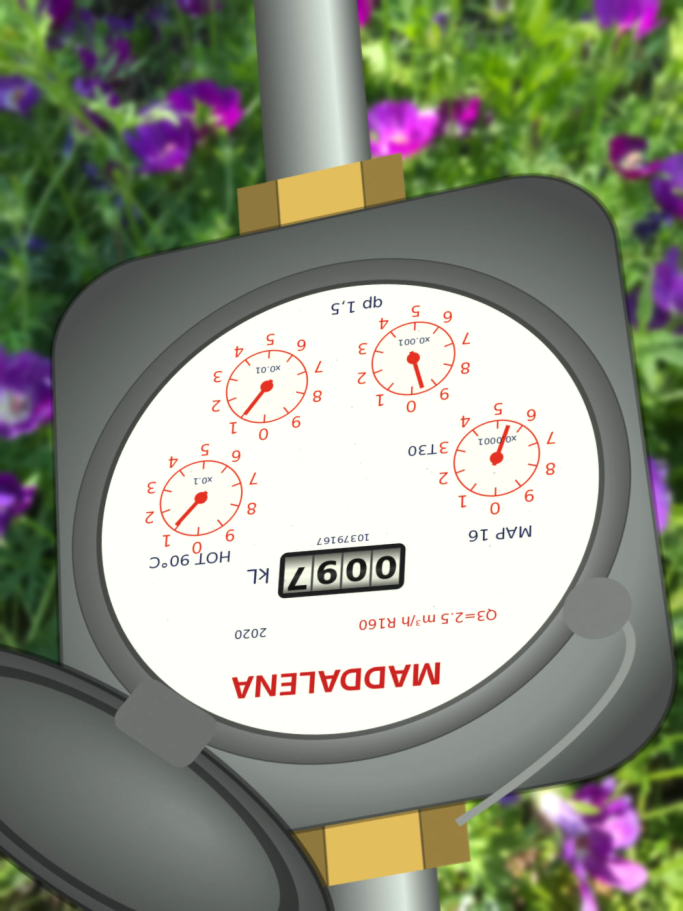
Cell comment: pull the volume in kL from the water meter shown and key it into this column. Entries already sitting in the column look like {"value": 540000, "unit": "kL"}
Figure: {"value": 97.1095, "unit": "kL"}
